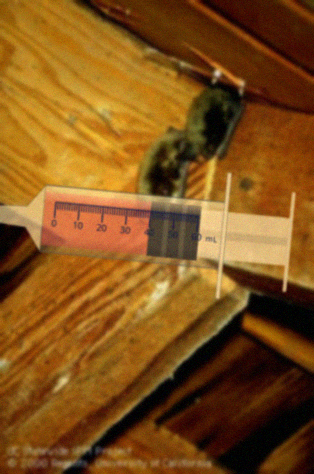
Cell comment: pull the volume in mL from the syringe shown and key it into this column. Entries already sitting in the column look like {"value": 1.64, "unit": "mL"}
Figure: {"value": 40, "unit": "mL"}
